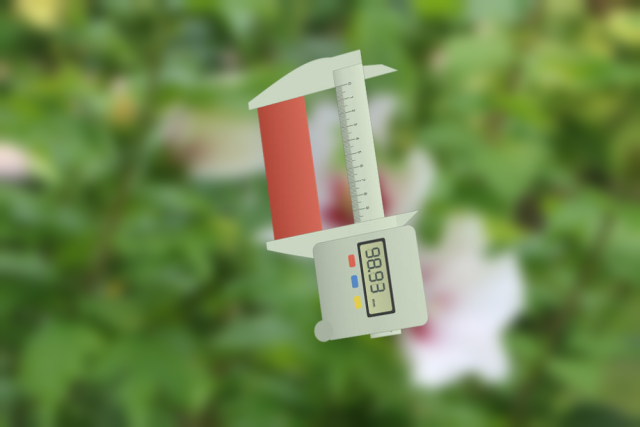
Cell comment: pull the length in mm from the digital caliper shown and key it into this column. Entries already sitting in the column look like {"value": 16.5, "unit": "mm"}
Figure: {"value": 98.93, "unit": "mm"}
